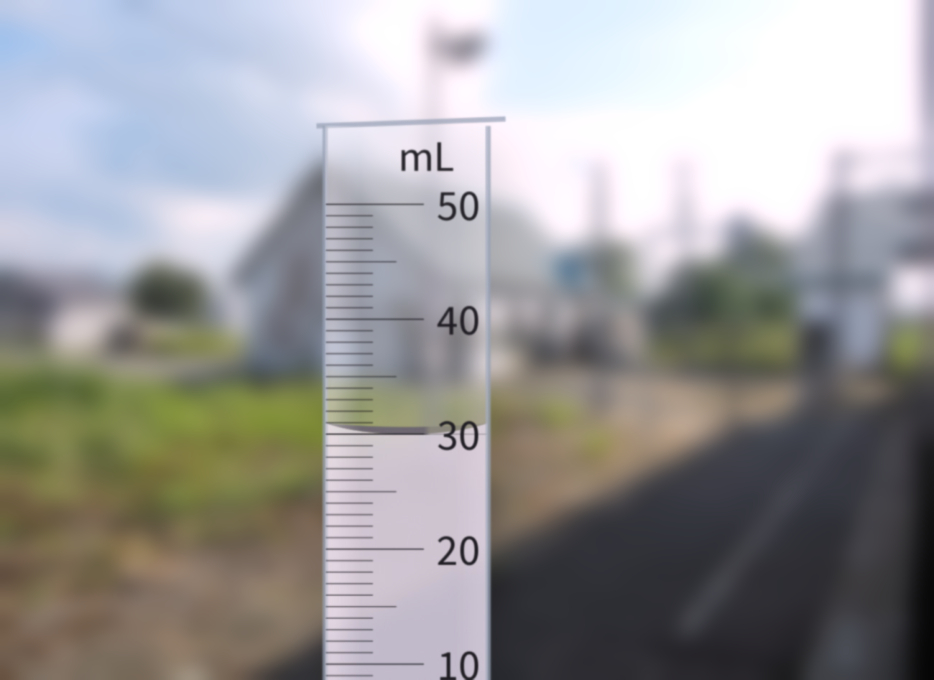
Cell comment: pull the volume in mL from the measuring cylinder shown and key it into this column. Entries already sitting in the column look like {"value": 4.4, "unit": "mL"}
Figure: {"value": 30, "unit": "mL"}
